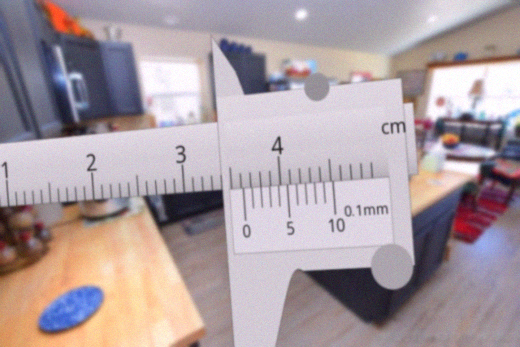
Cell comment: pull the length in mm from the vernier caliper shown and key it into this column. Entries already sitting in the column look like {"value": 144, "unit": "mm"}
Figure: {"value": 36.2, "unit": "mm"}
